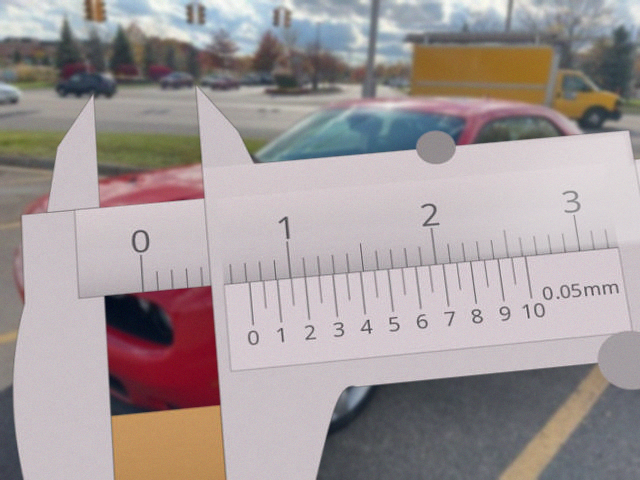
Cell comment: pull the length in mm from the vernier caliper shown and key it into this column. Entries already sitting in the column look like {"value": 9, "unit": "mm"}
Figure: {"value": 7.2, "unit": "mm"}
